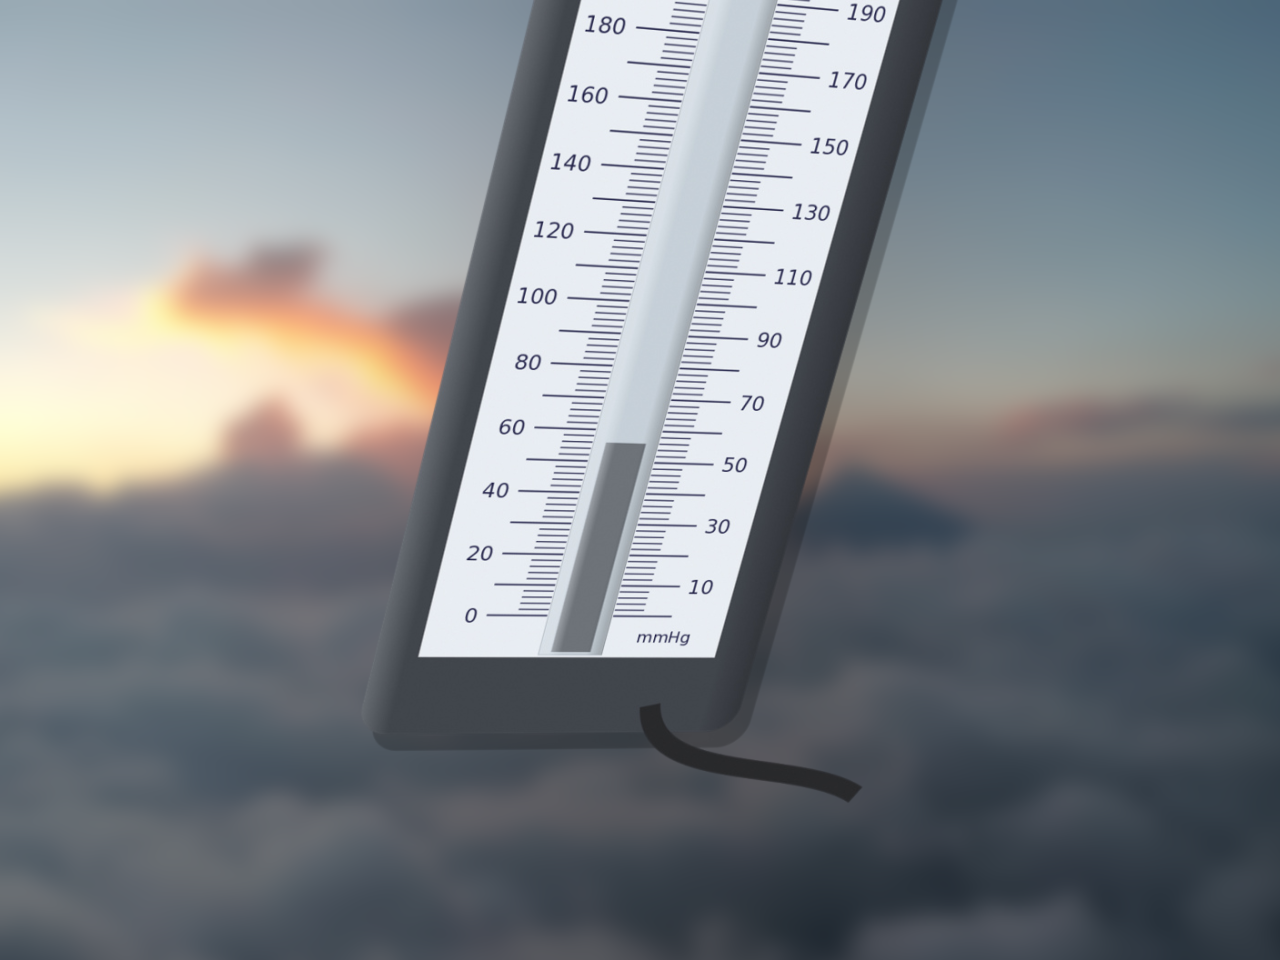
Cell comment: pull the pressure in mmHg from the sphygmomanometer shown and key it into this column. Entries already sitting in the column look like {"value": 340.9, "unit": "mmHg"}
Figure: {"value": 56, "unit": "mmHg"}
